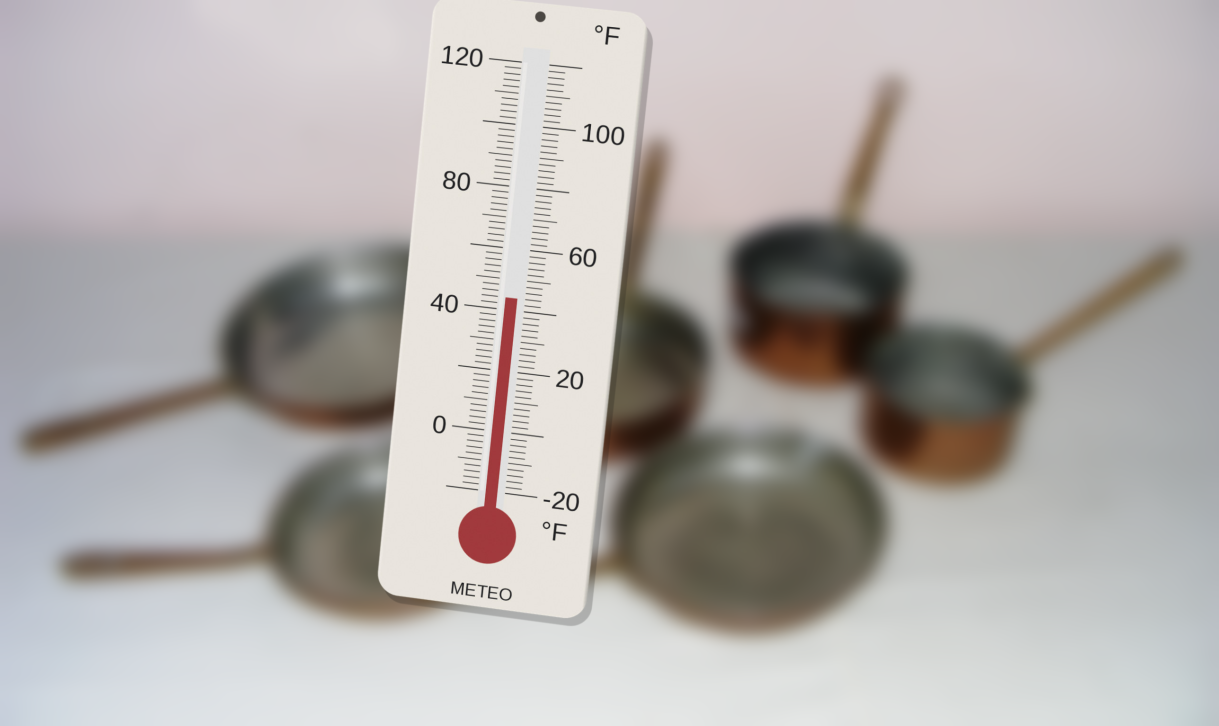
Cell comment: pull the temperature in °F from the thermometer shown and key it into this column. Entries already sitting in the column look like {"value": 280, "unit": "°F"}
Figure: {"value": 44, "unit": "°F"}
